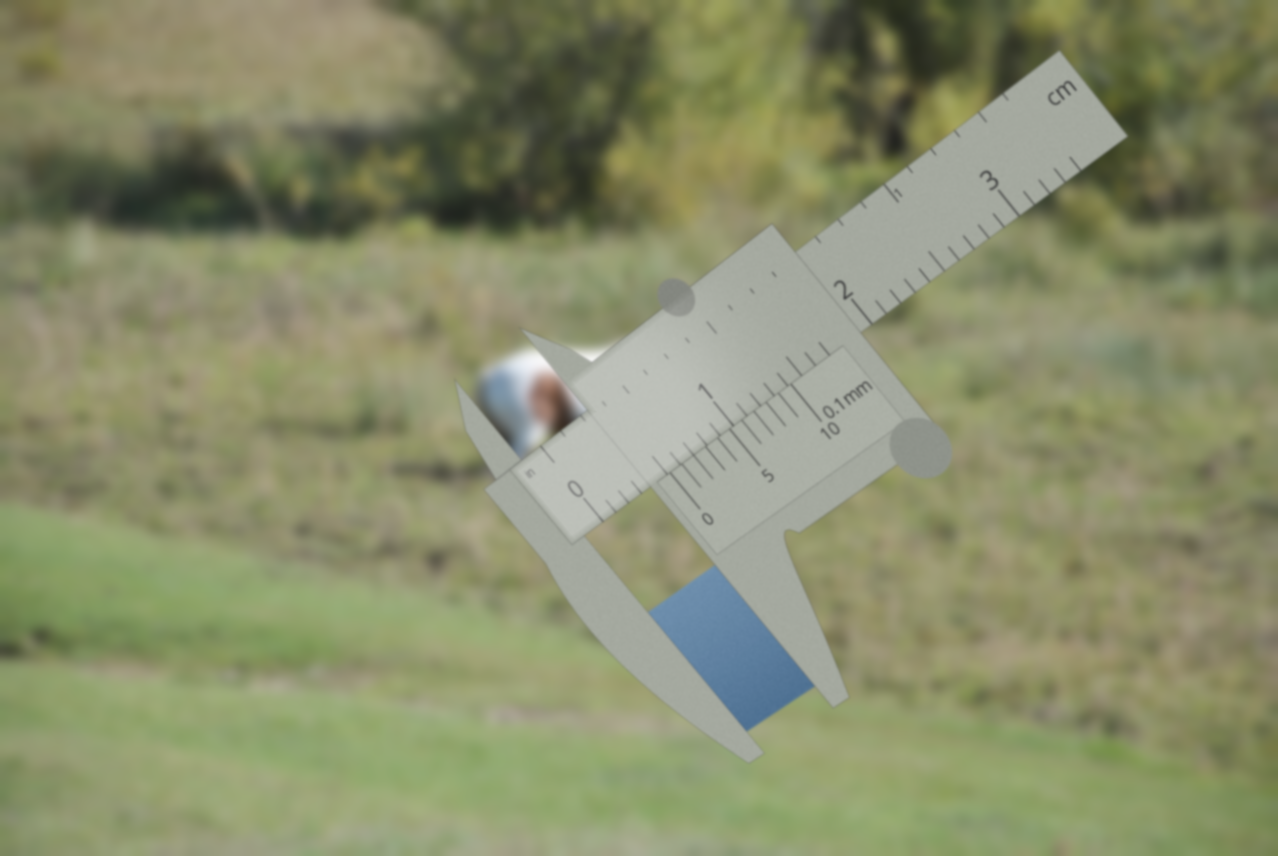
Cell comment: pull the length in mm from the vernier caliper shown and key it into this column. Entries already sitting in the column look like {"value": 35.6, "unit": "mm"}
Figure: {"value": 5.2, "unit": "mm"}
